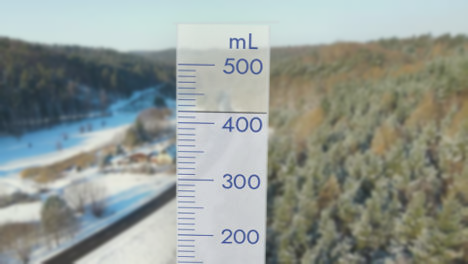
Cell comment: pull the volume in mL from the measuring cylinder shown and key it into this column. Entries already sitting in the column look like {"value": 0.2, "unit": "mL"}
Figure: {"value": 420, "unit": "mL"}
